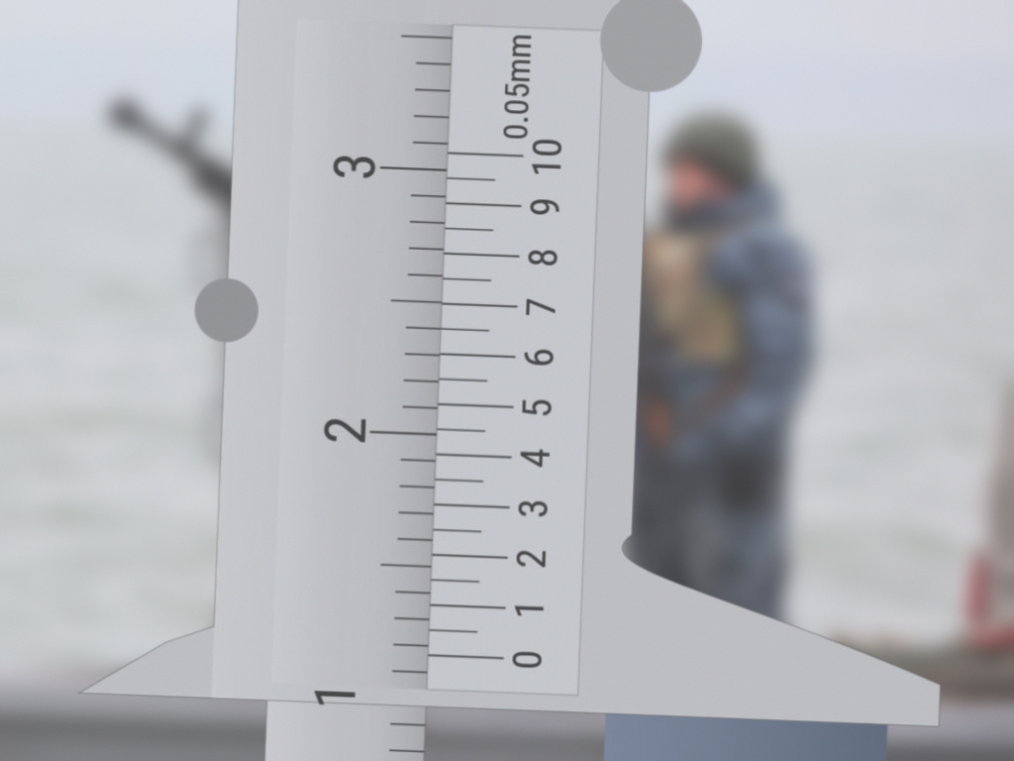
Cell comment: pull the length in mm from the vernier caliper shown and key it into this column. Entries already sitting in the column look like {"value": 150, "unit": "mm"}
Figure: {"value": 11.65, "unit": "mm"}
